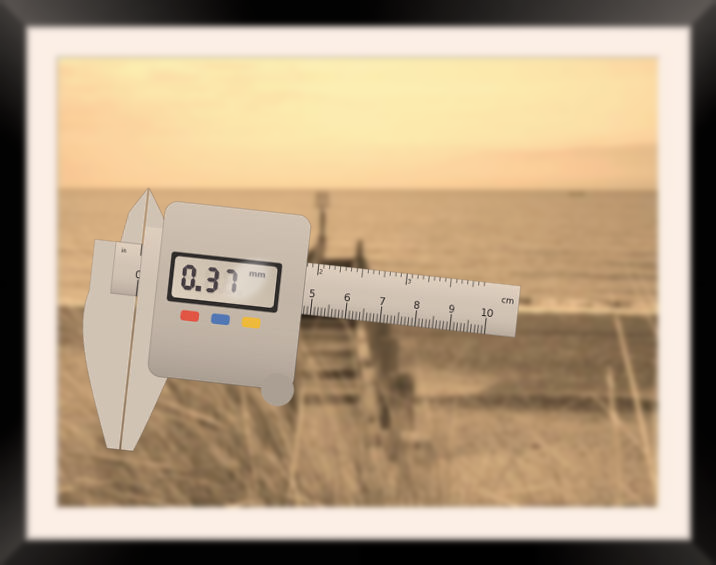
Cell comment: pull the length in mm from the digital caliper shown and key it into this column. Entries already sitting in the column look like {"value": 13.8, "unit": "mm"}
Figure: {"value": 0.37, "unit": "mm"}
